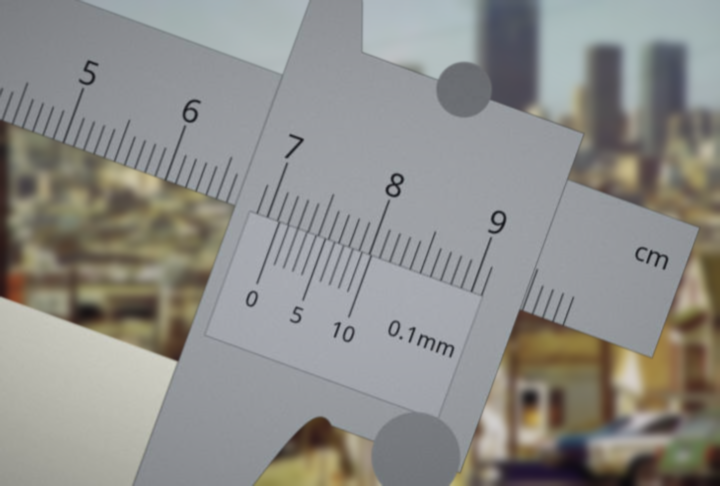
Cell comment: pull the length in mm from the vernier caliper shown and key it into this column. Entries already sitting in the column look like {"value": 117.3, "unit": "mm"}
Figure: {"value": 71.2, "unit": "mm"}
